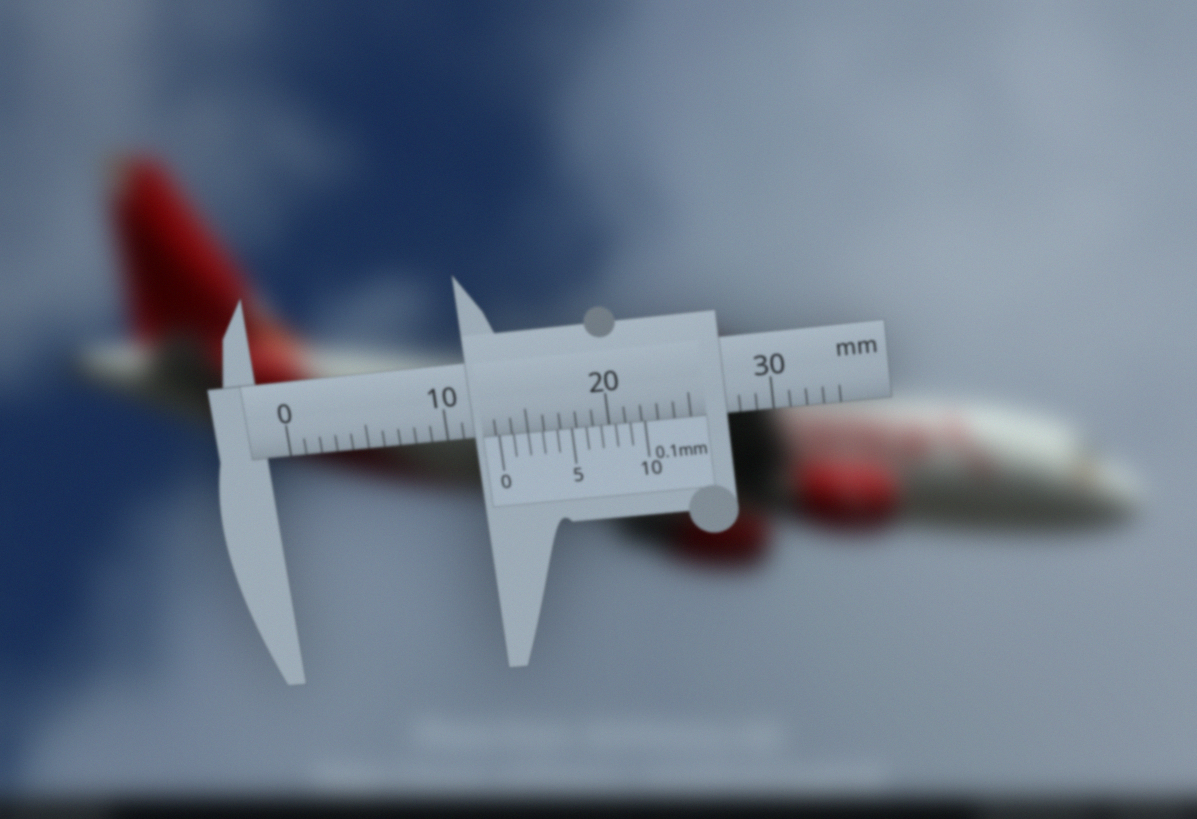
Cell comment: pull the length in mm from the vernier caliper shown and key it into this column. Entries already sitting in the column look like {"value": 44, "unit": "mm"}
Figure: {"value": 13.2, "unit": "mm"}
